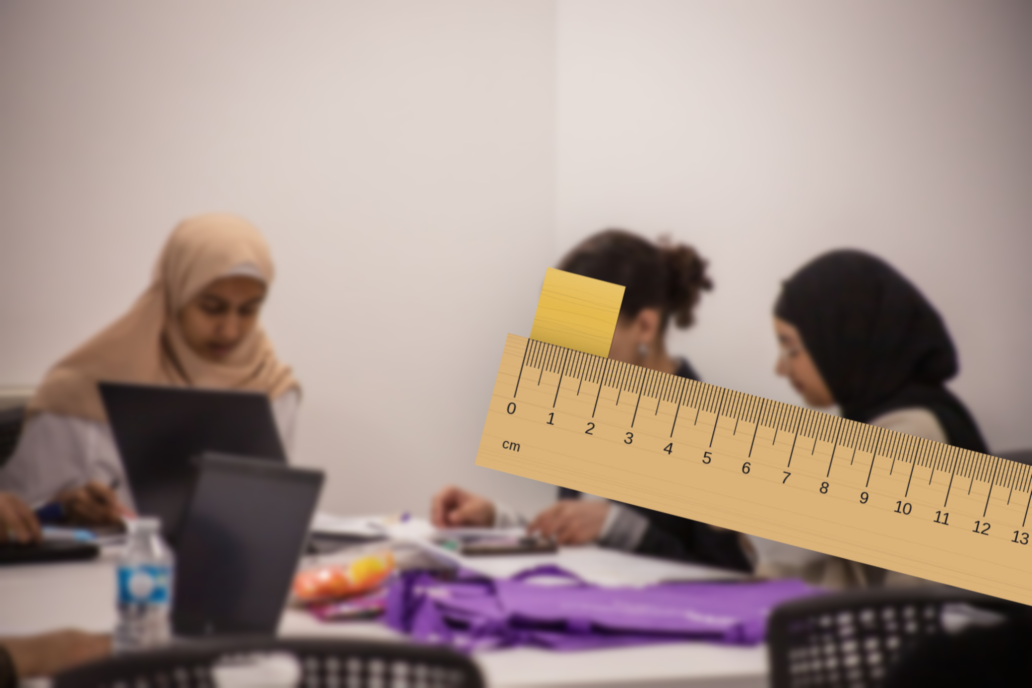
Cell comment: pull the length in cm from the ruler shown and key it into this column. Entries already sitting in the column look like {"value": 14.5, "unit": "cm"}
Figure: {"value": 2, "unit": "cm"}
